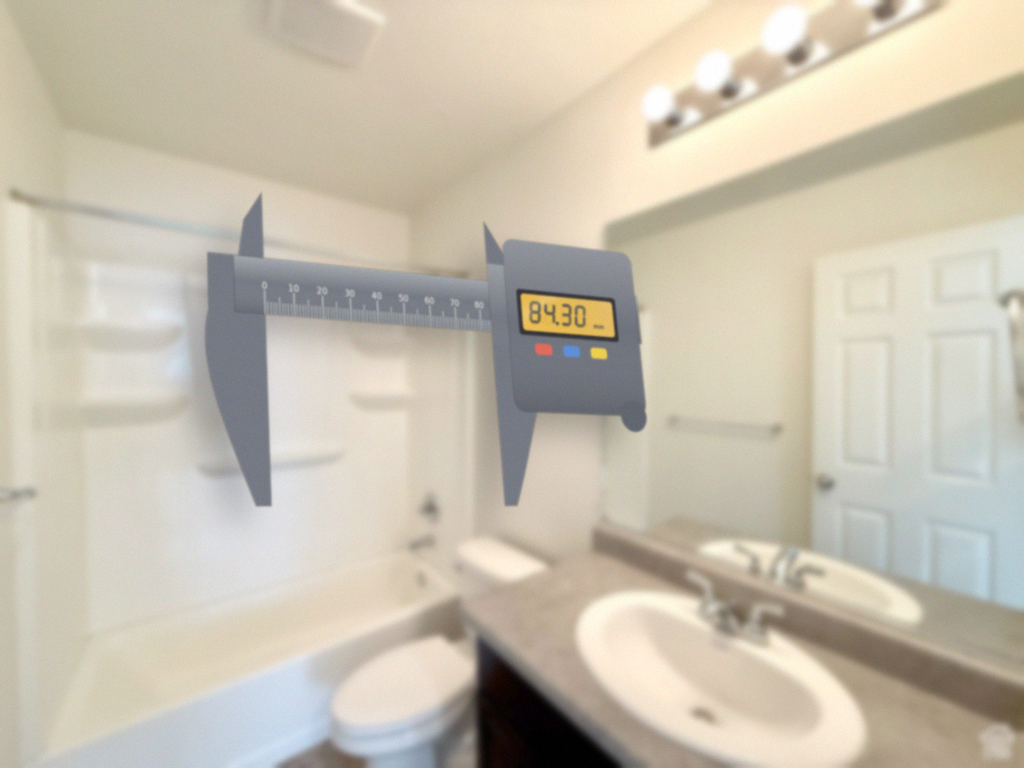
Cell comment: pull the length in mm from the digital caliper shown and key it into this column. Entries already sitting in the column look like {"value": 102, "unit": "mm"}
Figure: {"value": 84.30, "unit": "mm"}
